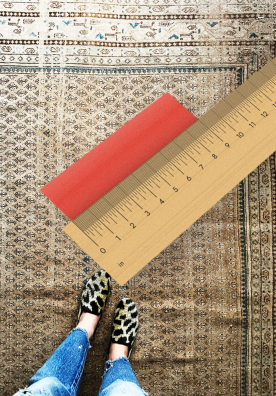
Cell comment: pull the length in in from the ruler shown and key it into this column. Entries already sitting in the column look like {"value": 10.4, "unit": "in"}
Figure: {"value": 9, "unit": "in"}
